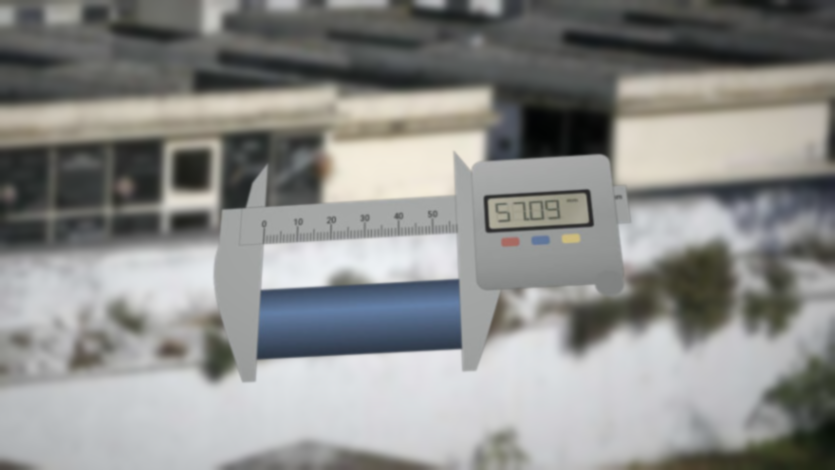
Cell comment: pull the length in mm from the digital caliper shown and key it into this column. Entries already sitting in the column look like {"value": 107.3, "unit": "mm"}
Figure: {"value": 57.09, "unit": "mm"}
